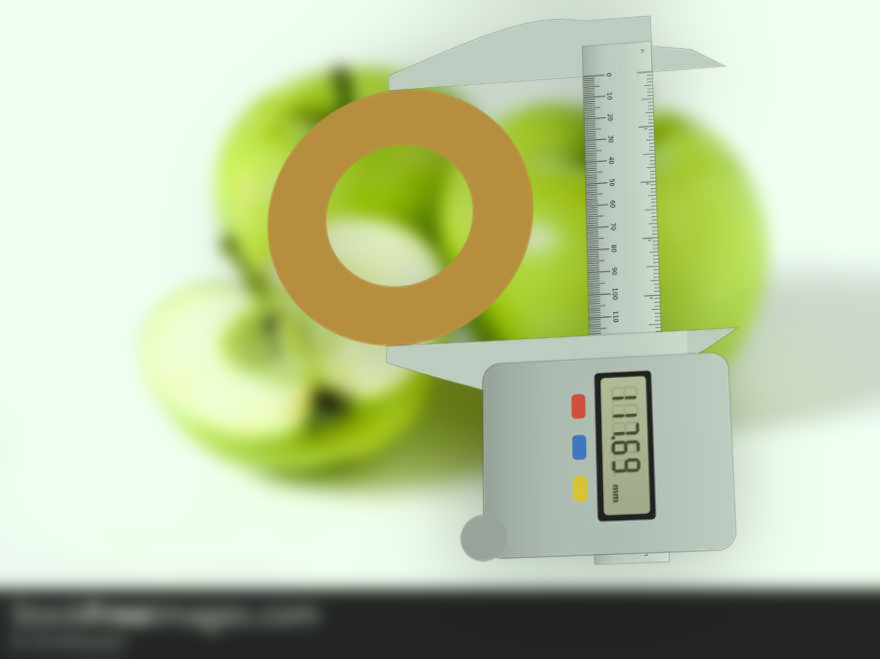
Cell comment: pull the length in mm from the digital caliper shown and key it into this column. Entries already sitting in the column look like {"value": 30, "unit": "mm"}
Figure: {"value": 117.69, "unit": "mm"}
